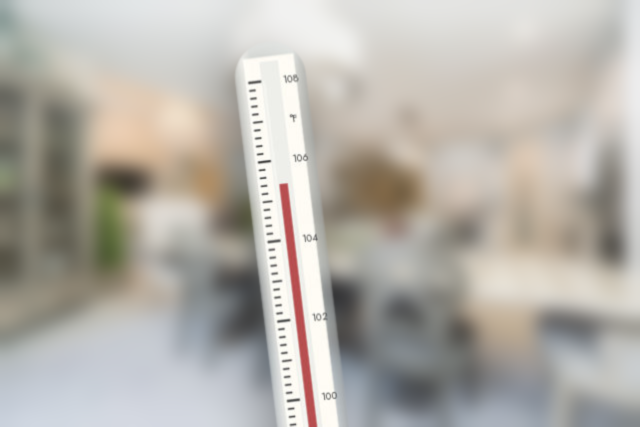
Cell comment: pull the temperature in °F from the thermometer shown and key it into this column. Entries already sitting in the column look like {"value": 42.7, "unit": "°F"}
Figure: {"value": 105.4, "unit": "°F"}
